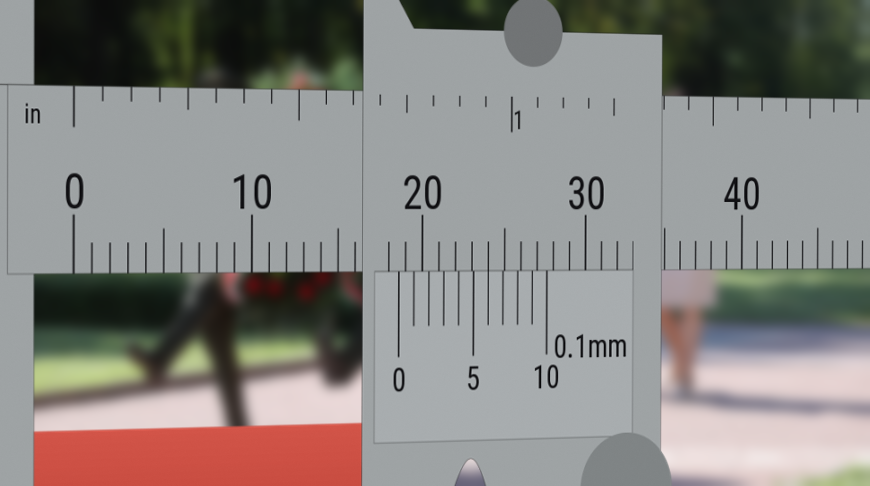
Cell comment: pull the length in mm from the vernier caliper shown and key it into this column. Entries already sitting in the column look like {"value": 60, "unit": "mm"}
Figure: {"value": 18.6, "unit": "mm"}
